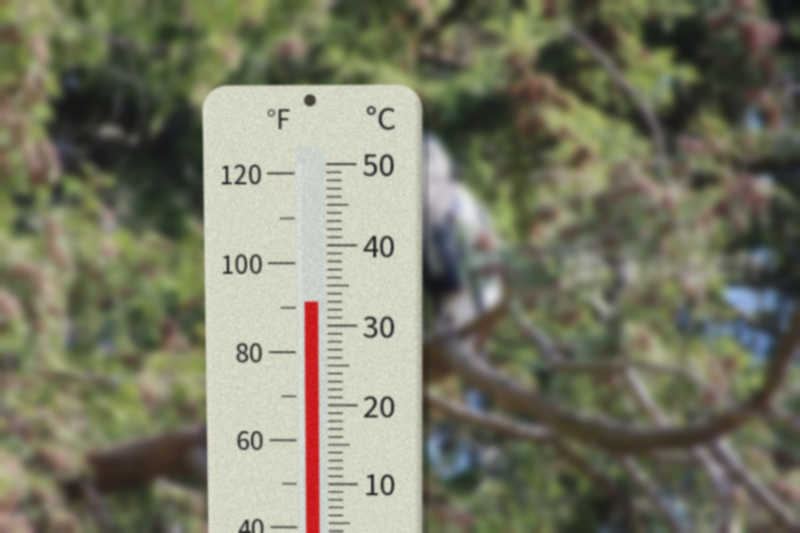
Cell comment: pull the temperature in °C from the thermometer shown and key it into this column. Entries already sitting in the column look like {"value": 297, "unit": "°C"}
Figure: {"value": 33, "unit": "°C"}
